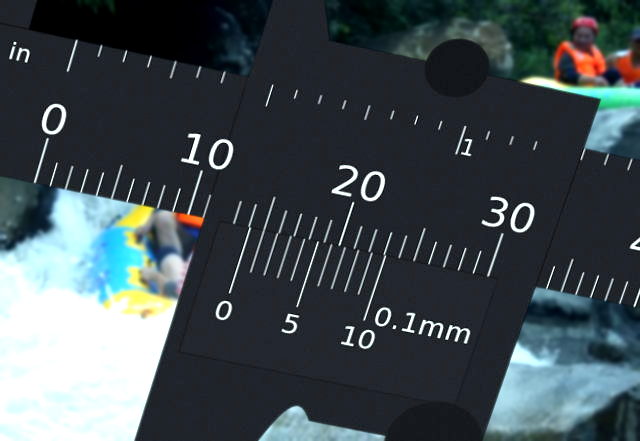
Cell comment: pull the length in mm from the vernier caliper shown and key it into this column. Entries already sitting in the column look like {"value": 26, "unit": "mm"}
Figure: {"value": 14.1, "unit": "mm"}
